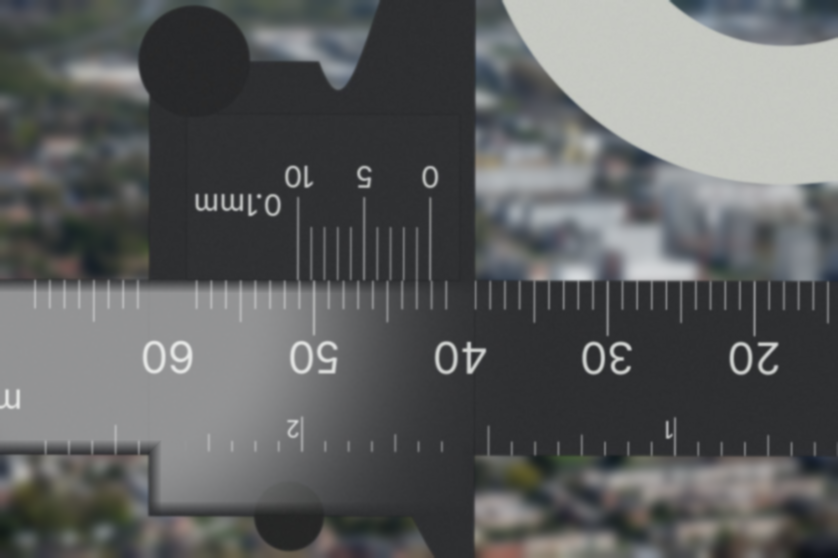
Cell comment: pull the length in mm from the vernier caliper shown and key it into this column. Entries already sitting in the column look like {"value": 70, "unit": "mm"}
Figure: {"value": 42.1, "unit": "mm"}
